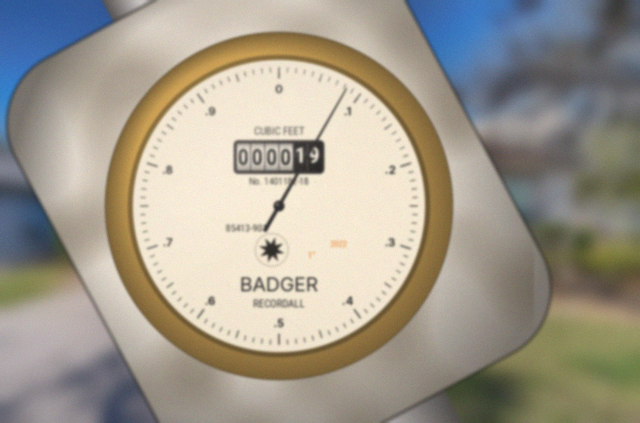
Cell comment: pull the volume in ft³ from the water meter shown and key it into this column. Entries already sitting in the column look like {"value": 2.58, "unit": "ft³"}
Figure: {"value": 19.08, "unit": "ft³"}
